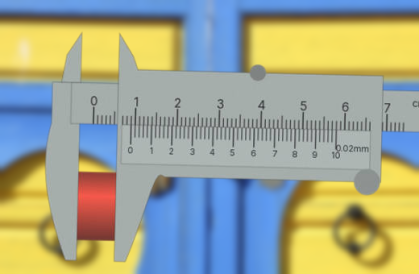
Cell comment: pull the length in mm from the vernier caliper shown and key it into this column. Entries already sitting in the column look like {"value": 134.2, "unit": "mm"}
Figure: {"value": 9.0, "unit": "mm"}
